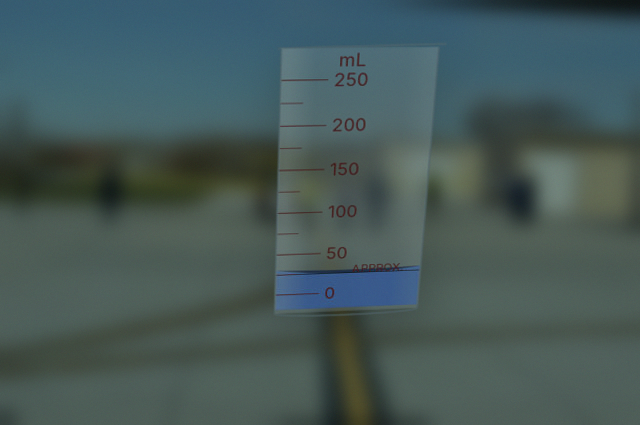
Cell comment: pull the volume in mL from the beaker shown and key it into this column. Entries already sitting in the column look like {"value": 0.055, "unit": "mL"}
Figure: {"value": 25, "unit": "mL"}
